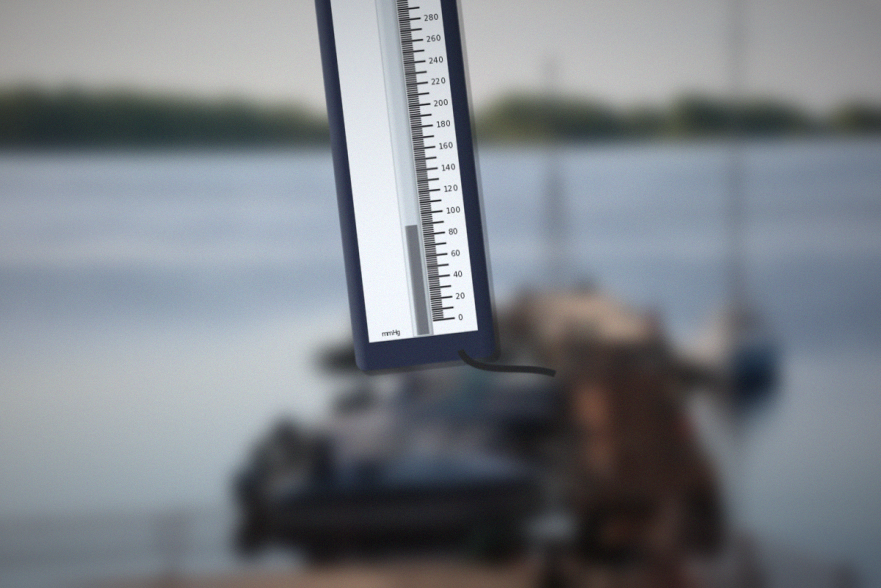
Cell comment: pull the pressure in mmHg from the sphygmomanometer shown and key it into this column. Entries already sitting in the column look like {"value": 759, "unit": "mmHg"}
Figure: {"value": 90, "unit": "mmHg"}
